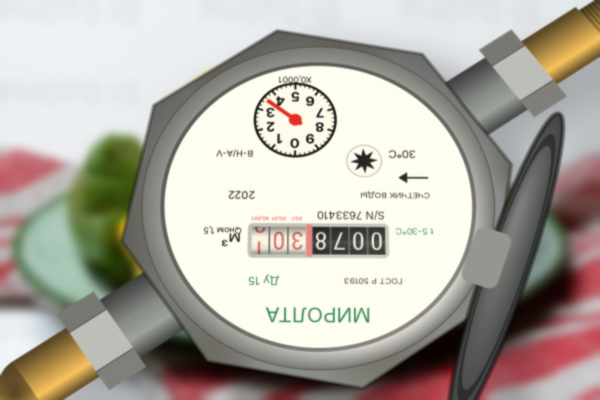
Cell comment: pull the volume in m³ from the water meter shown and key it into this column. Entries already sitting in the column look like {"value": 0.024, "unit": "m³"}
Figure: {"value": 78.3013, "unit": "m³"}
